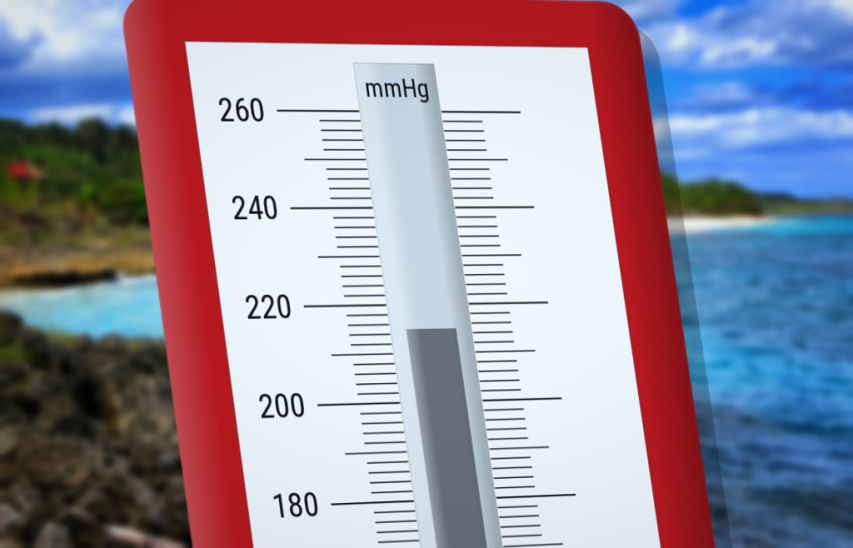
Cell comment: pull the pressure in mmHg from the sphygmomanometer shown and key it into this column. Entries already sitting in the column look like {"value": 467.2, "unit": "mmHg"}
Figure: {"value": 215, "unit": "mmHg"}
